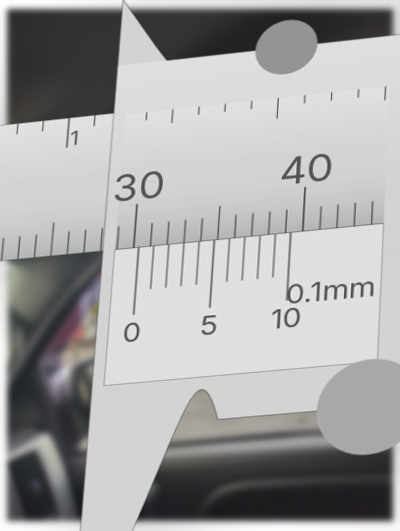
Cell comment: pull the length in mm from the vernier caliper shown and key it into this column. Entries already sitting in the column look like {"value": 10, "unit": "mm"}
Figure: {"value": 30.3, "unit": "mm"}
